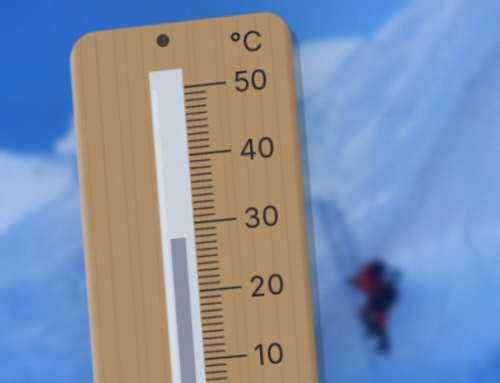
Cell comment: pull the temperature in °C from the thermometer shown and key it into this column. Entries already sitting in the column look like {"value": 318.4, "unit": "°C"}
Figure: {"value": 28, "unit": "°C"}
